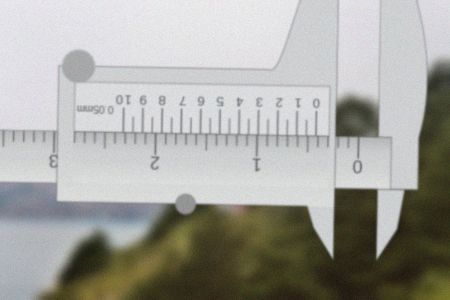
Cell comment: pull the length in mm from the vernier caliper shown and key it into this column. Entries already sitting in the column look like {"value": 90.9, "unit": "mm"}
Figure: {"value": 4.2, "unit": "mm"}
